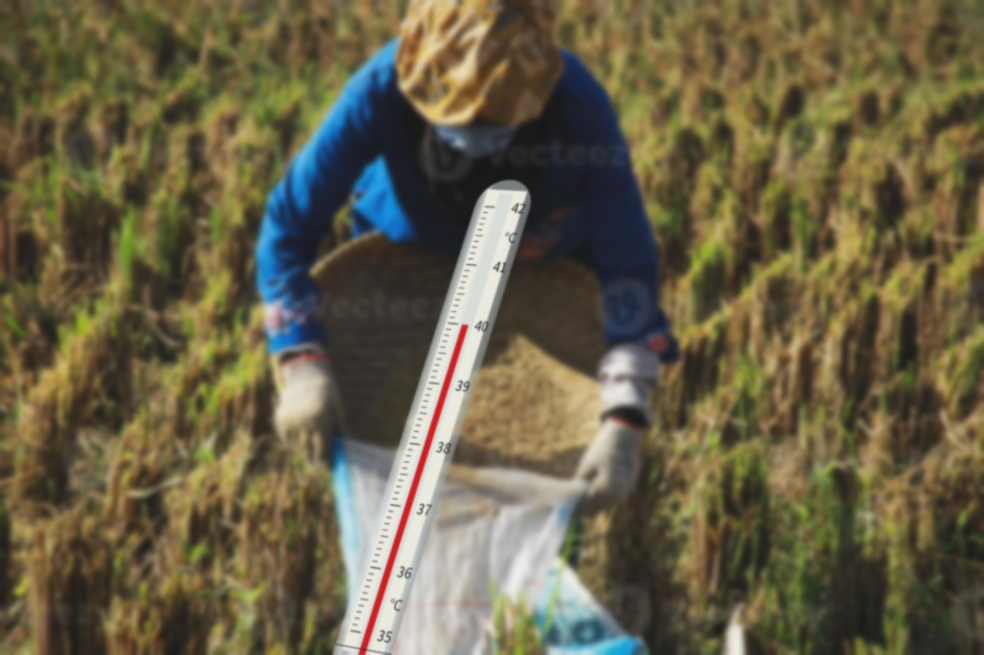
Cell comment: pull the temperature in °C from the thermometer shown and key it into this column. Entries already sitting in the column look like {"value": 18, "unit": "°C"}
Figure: {"value": 40, "unit": "°C"}
